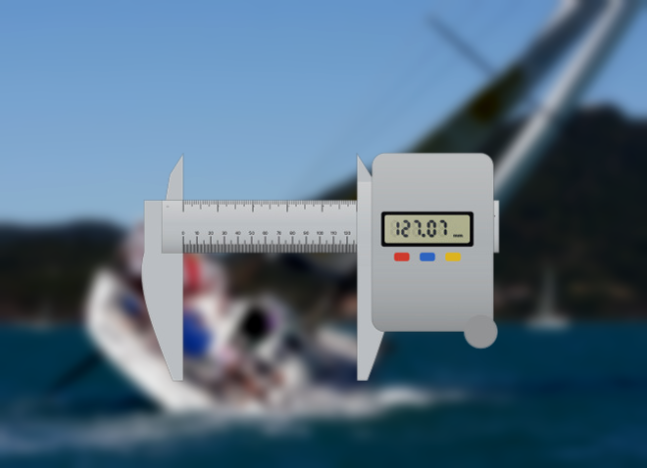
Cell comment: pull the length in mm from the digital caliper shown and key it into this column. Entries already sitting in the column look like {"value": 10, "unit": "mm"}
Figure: {"value": 127.07, "unit": "mm"}
